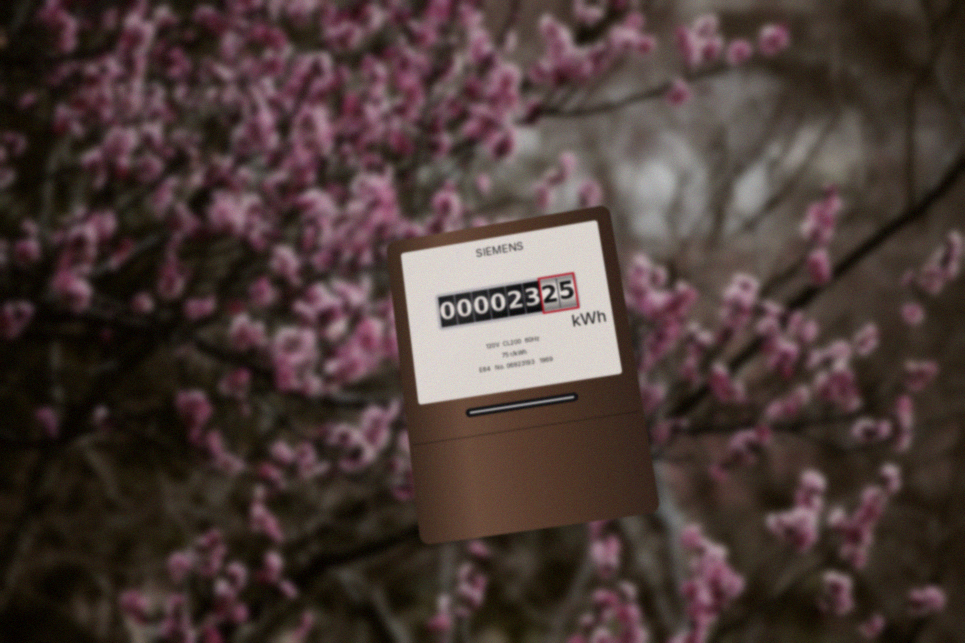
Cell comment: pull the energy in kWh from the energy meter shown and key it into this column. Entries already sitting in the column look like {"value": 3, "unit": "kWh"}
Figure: {"value": 23.25, "unit": "kWh"}
